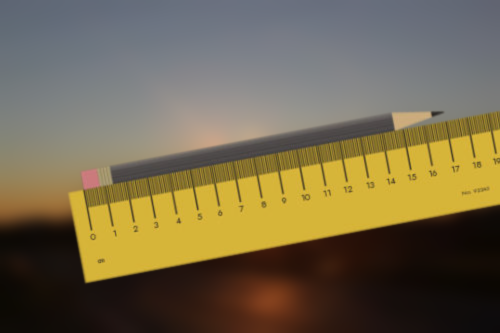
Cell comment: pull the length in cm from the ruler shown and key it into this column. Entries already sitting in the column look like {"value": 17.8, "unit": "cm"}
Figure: {"value": 17, "unit": "cm"}
